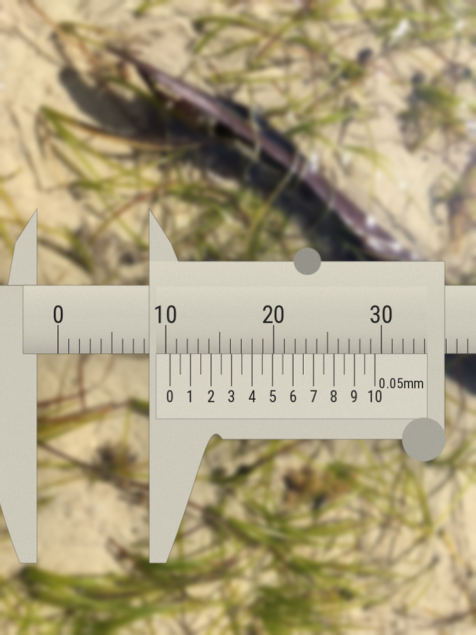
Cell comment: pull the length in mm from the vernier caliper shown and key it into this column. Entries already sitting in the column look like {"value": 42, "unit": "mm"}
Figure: {"value": 10.4, "unit": "mm"}
